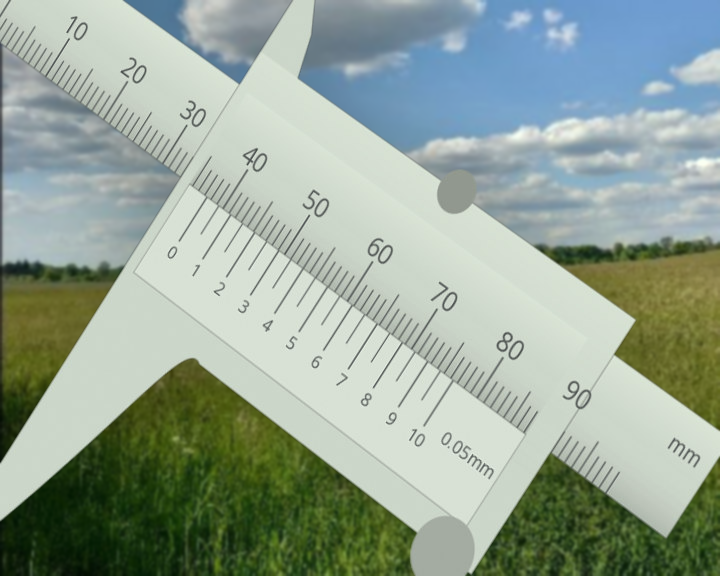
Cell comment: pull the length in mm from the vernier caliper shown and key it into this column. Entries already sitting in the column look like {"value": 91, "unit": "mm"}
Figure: {"value": 37.4, "unit": "mm"}
